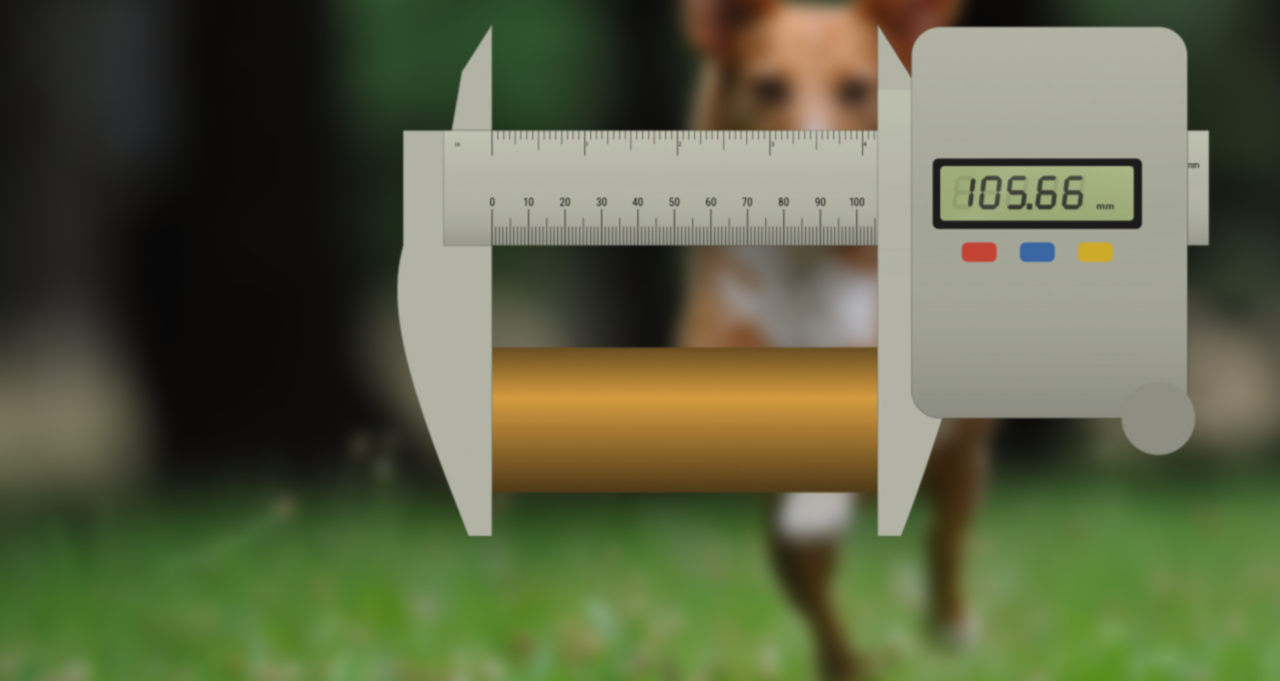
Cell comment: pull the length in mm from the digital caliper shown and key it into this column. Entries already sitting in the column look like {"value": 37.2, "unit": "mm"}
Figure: {"value": 105.66, "unit": "mm"}
